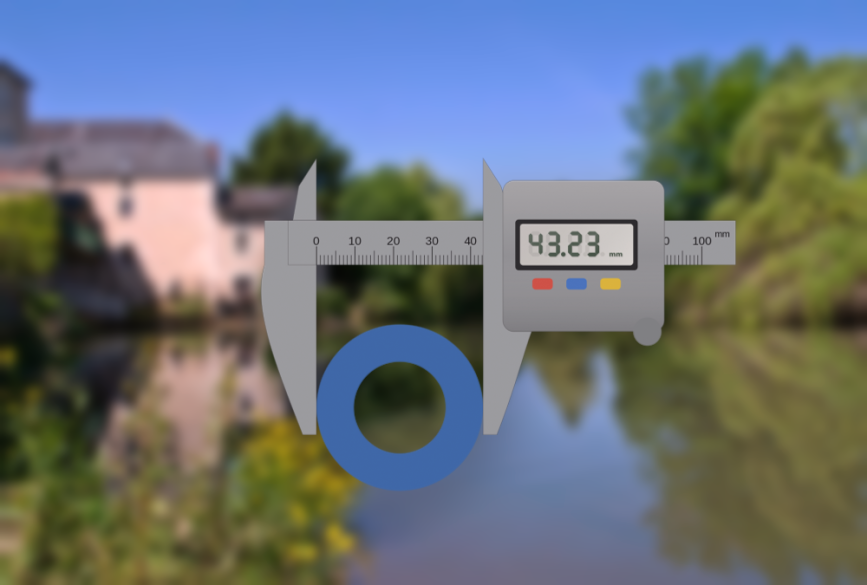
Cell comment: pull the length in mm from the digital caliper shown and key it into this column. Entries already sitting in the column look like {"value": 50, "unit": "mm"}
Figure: {"value": 43.23, "unit": "mm"}
